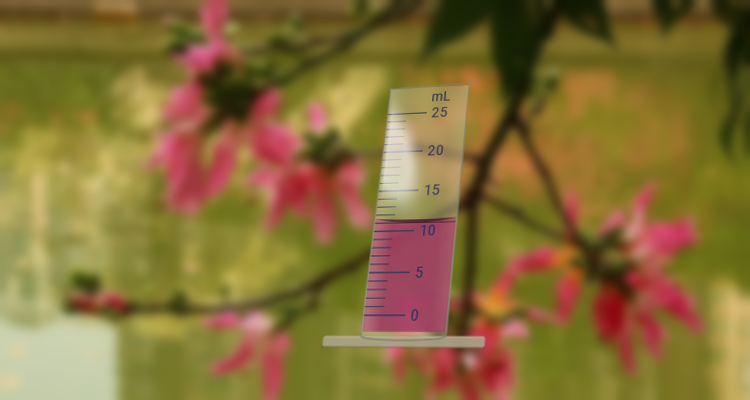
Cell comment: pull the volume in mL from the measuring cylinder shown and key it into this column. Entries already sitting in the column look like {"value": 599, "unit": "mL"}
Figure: {"value": 11, "unit": "mL"}
